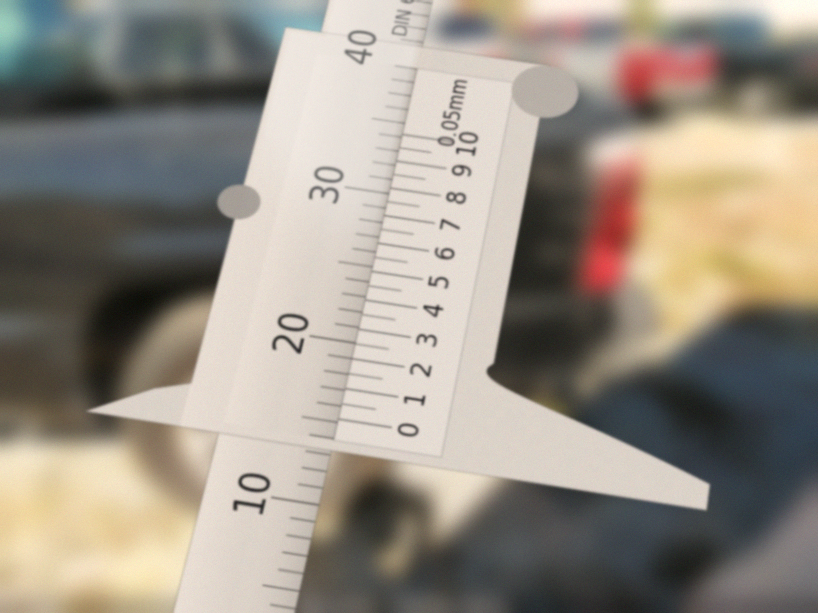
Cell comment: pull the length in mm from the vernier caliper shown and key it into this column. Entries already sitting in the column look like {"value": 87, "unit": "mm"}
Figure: {"value": 15.2, "unit": "mm"}
